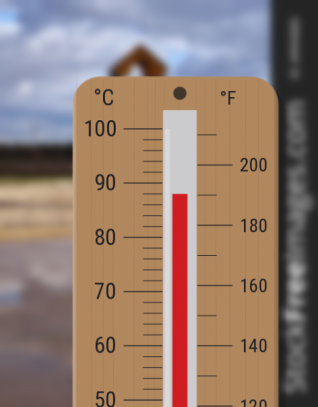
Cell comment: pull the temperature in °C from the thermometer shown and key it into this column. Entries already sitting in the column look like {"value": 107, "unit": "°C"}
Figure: {"value": 88, "unit": "°C"}
